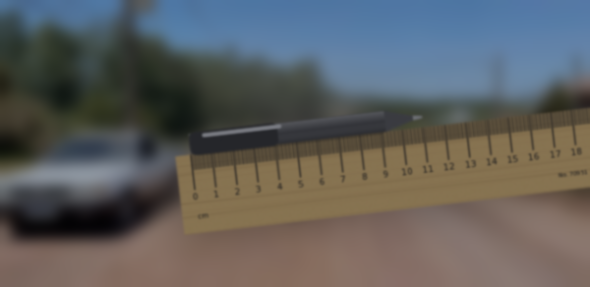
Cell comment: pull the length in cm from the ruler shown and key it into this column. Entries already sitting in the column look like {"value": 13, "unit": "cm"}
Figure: {"value": 11, "unit": "cm"}
